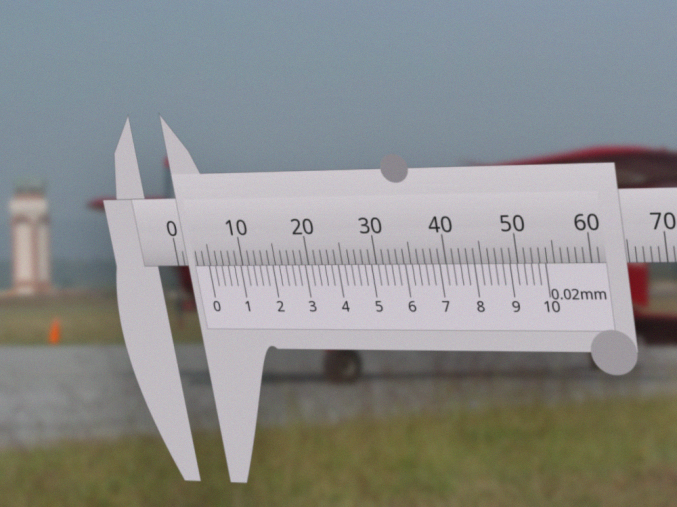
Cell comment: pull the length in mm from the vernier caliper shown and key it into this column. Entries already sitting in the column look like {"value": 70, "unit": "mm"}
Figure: {"value": 4.8, "unit": "mm"}
